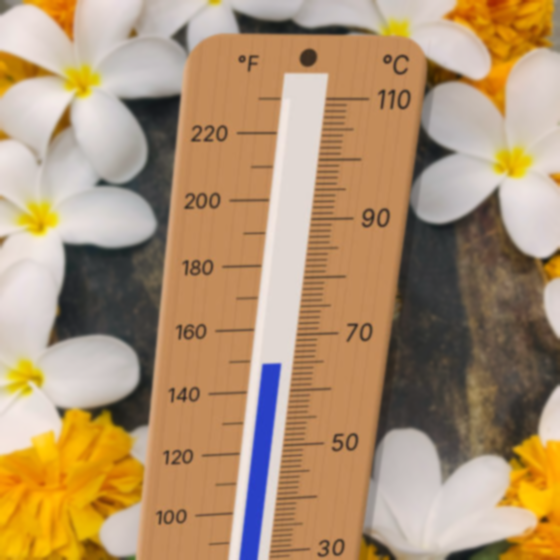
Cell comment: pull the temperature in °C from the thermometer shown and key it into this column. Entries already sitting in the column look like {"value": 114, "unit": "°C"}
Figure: {"value": 65, "unit": "°C"}
